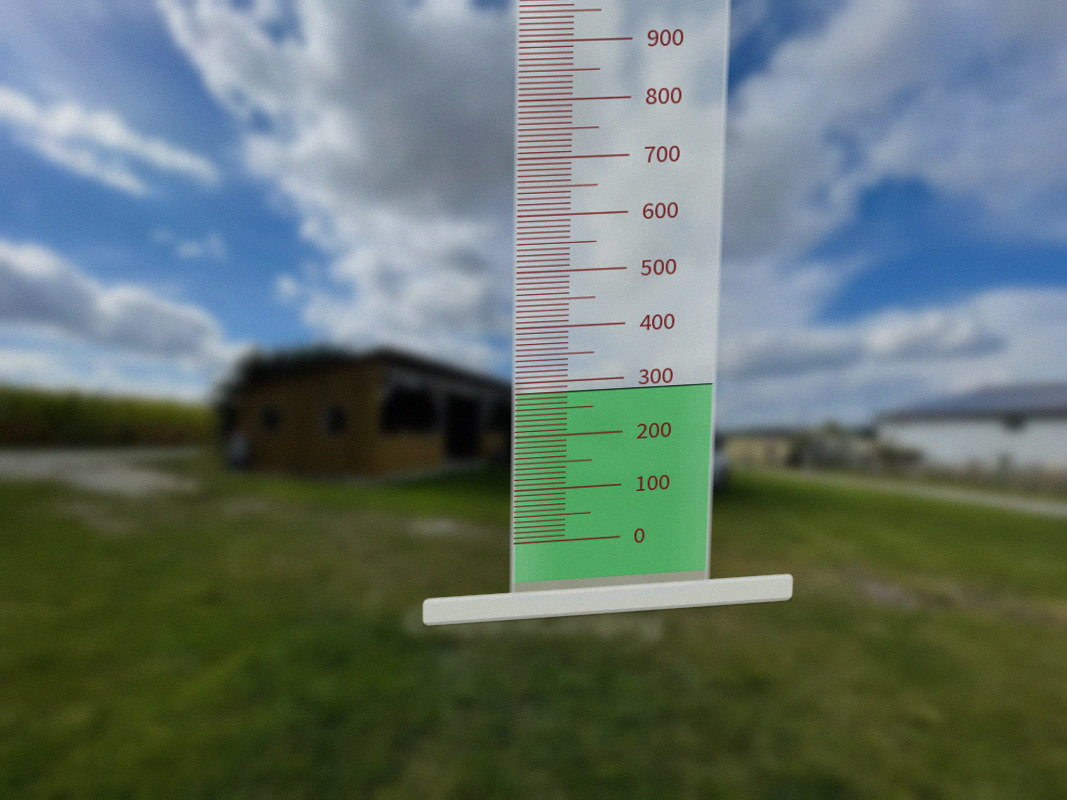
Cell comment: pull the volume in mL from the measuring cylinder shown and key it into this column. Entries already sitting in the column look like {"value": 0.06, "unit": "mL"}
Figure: {"value": 280, "unit": "mL"}
